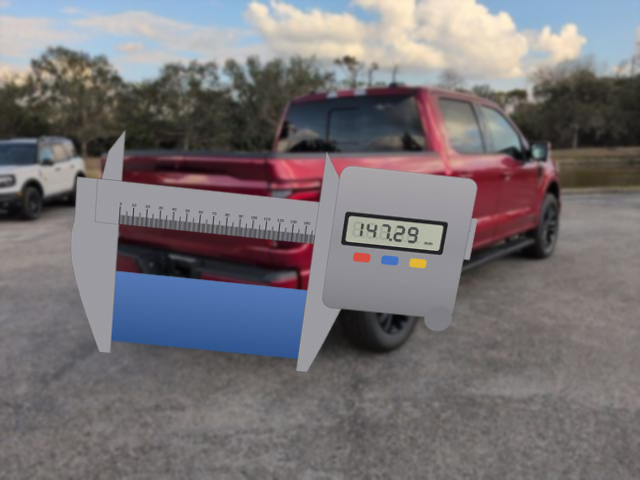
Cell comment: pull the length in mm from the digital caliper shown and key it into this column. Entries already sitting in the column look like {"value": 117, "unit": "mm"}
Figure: {"value": 147.29, "unit": "mm"}
